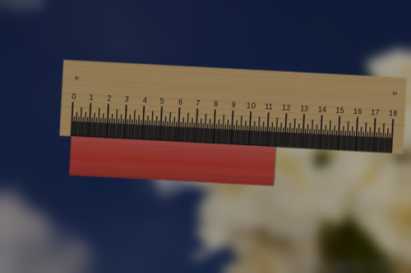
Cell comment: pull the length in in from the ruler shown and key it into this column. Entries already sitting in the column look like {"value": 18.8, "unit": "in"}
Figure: {"value": 11.5, "unit": "in"}
